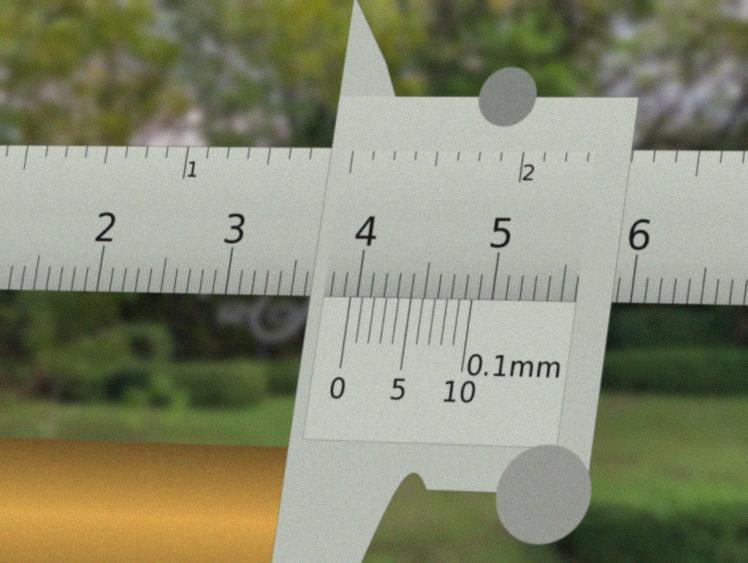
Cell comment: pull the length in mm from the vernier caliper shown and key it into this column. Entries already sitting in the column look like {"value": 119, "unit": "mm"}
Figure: {"value": 39.5, "unit": "mm"}
